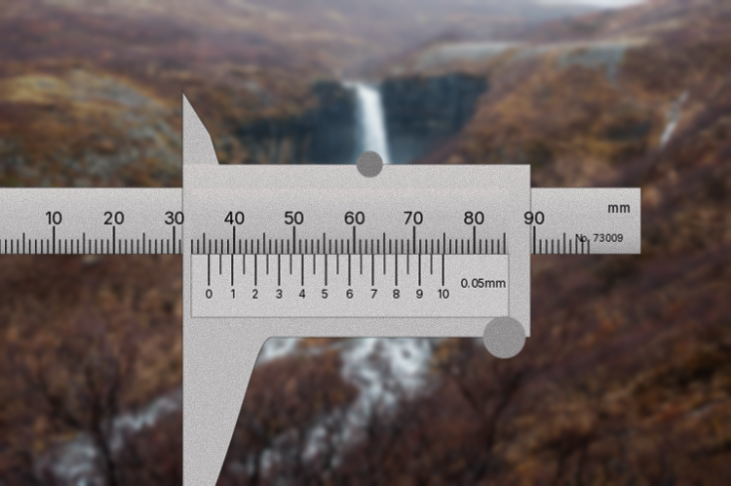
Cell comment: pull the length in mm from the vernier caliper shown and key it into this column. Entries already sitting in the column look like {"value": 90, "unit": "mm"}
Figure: {"value": 35.8, "unit": "mm"}
